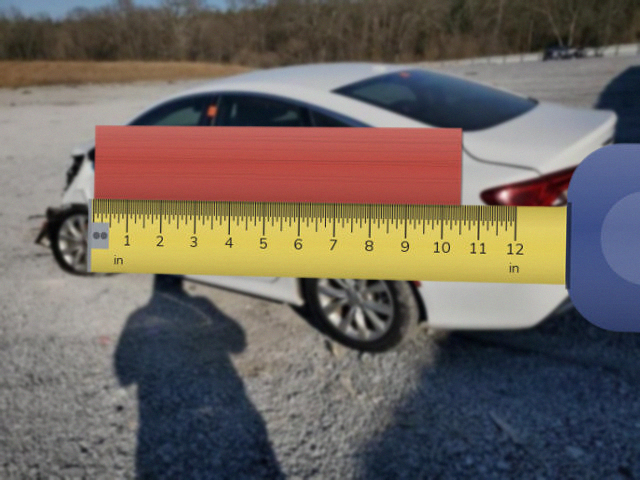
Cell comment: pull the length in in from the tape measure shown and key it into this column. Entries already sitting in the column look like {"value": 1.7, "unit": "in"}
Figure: {"value": 10.5, "unit": "in"}
